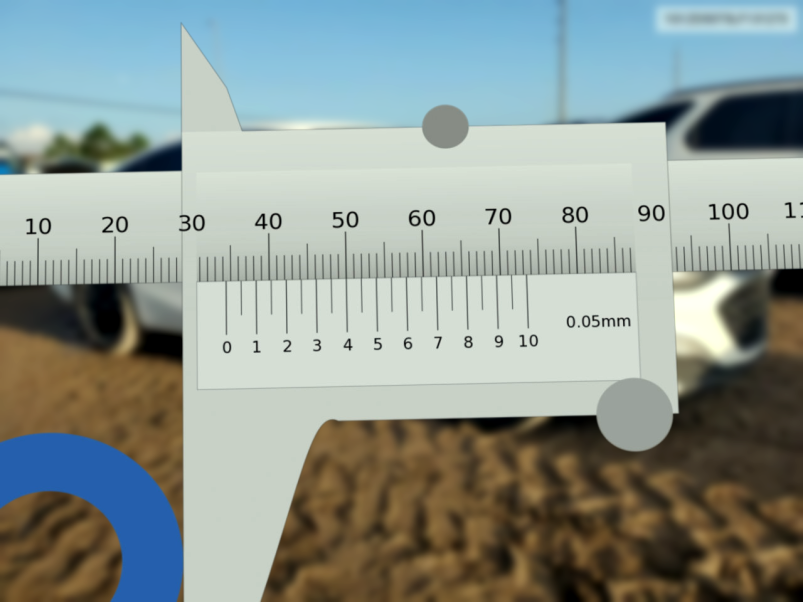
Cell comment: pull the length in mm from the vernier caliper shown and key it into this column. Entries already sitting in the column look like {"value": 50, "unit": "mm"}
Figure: {"value": 34.4, "unit": "mm"}
